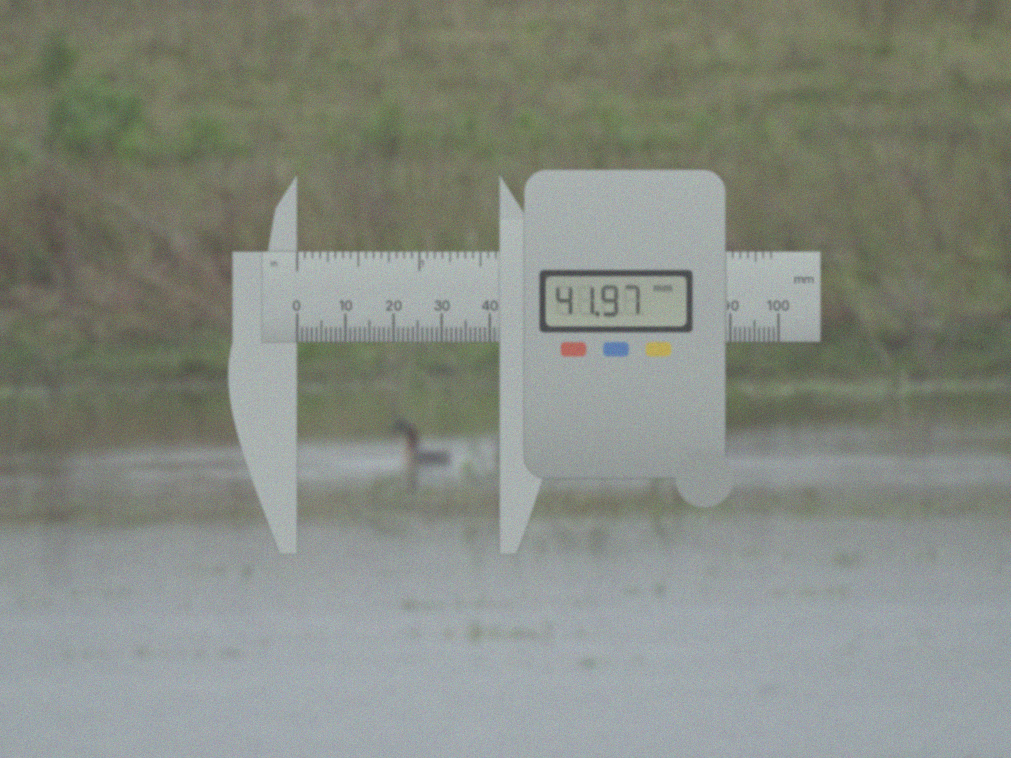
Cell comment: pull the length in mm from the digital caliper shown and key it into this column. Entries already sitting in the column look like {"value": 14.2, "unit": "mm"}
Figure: {"value": 41.97, "unit": "mm"}
